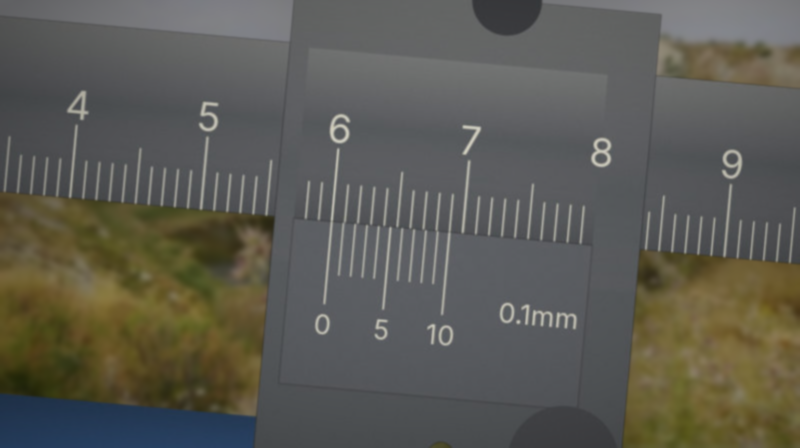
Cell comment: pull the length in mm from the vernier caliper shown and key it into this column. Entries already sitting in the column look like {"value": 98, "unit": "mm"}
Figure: {"value": 60.0, "unit": "mm"}
